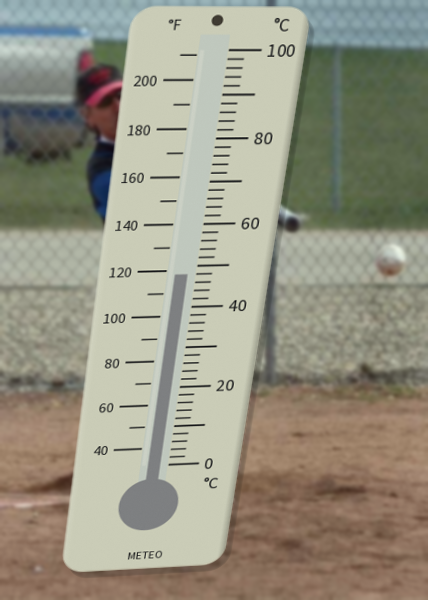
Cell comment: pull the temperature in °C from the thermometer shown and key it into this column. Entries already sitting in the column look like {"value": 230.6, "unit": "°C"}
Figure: {"value": 48, "unit": "°C"}
